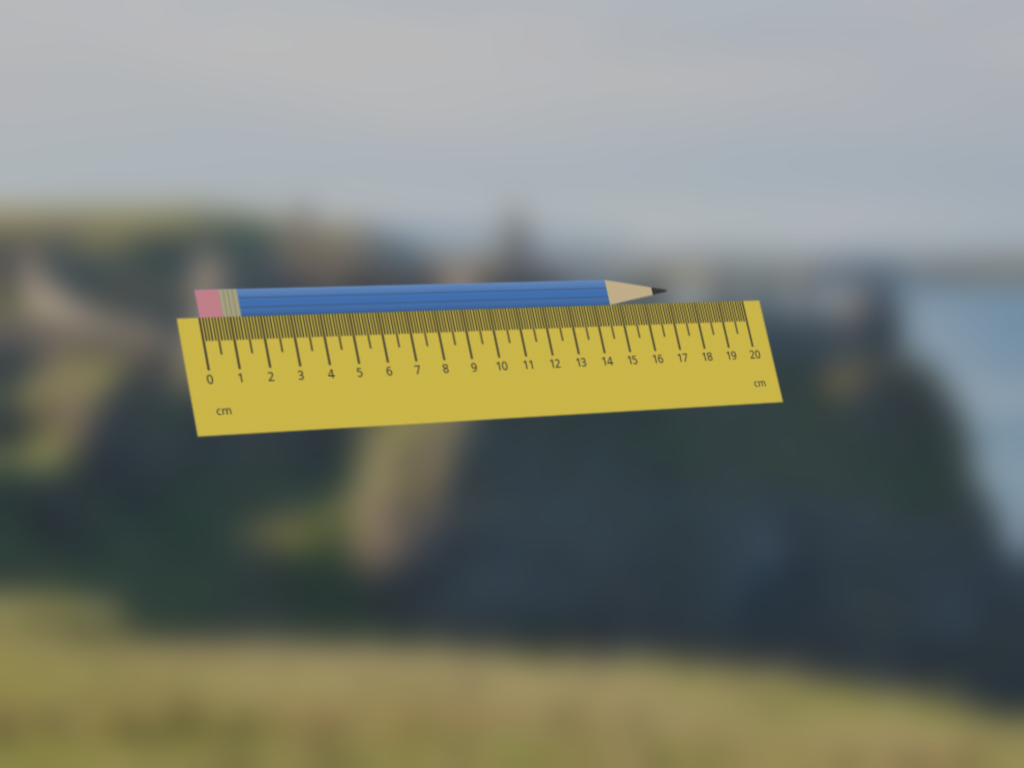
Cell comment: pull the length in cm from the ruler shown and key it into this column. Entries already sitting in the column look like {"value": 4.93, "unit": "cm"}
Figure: {"value": 17, "unit": "cm"}
